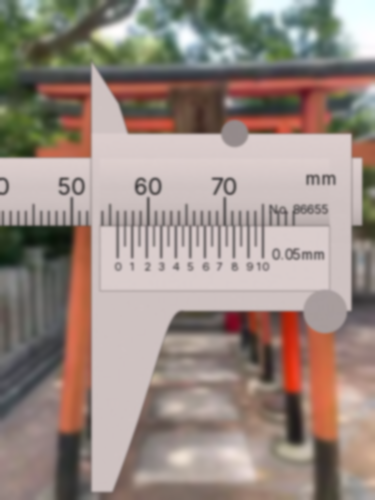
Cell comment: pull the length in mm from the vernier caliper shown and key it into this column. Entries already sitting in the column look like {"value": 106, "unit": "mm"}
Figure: {"value": 56.0, "unit": "mm"}
